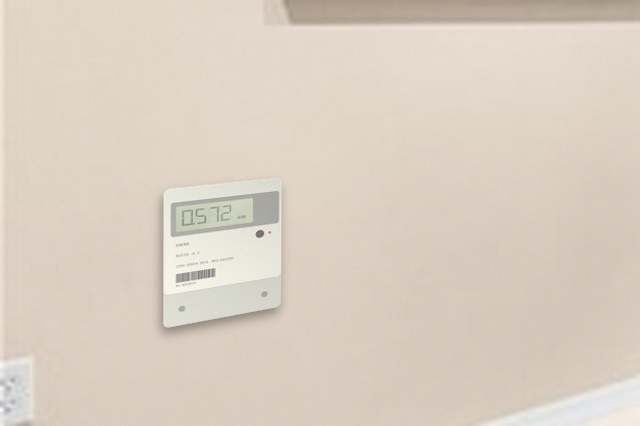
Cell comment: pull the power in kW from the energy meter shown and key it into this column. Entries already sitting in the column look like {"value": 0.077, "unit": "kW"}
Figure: {"value": 0.572, "unit": "kW"}
